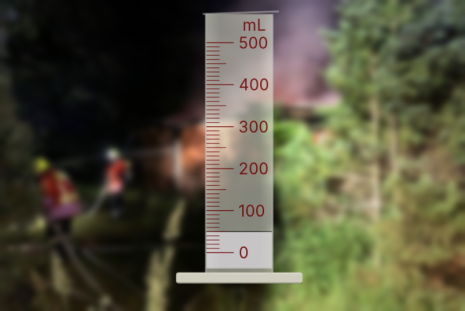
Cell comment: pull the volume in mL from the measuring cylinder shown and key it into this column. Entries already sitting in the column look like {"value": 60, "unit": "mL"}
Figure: {"value": 50, "unit": "mL"}
